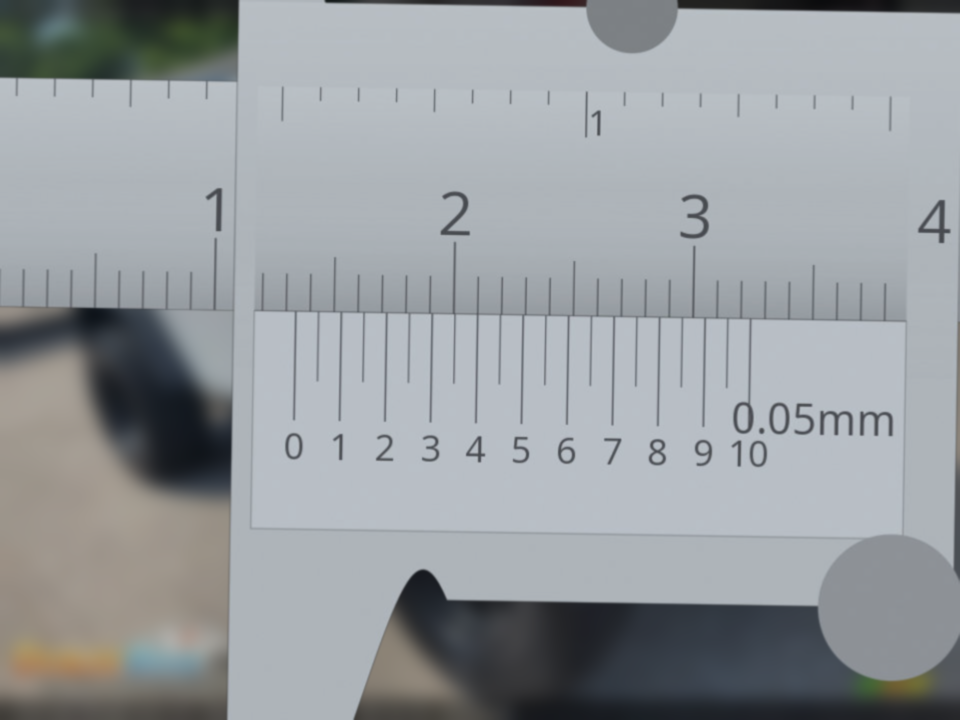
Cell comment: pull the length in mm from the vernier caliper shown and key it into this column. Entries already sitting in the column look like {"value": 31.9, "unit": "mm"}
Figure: {"value": 13.4, "unit": "mm"}
